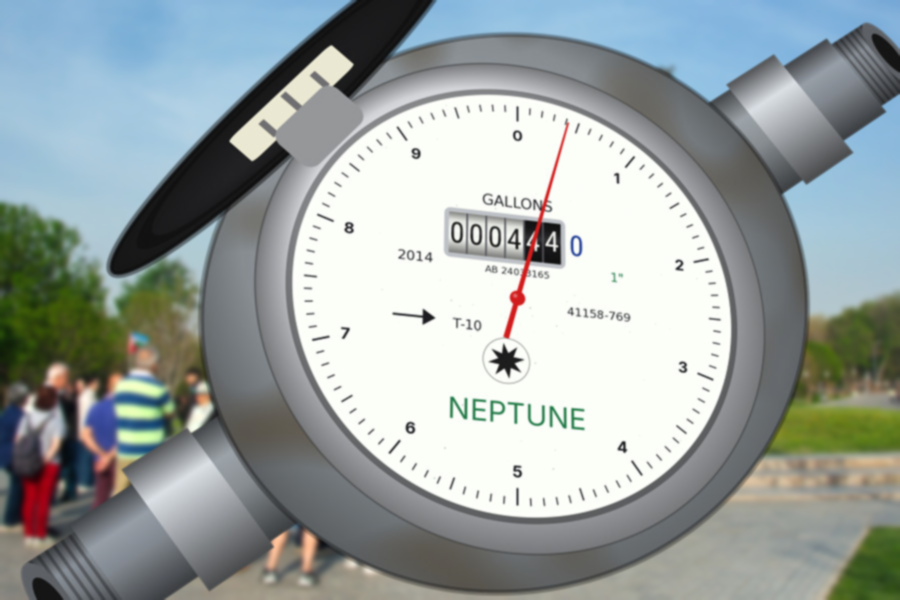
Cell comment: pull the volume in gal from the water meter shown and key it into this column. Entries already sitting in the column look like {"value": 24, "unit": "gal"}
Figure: {"value": 4440.4, "unit": "gal"}
